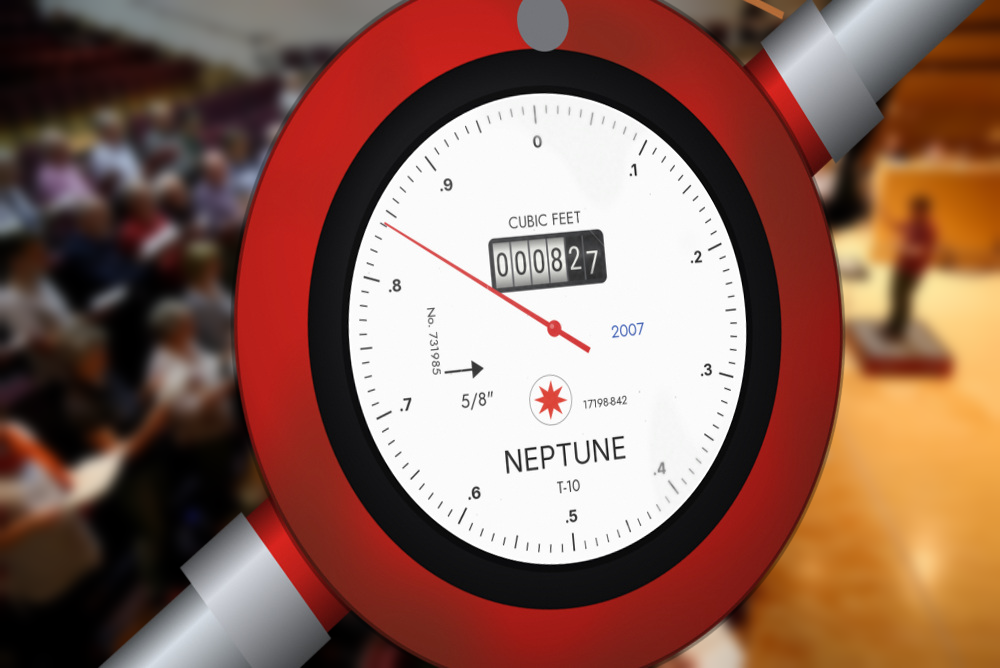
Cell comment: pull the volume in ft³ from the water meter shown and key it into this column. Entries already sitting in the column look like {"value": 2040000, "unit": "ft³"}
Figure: {"value": 826.84, "unit": "ft³"}
